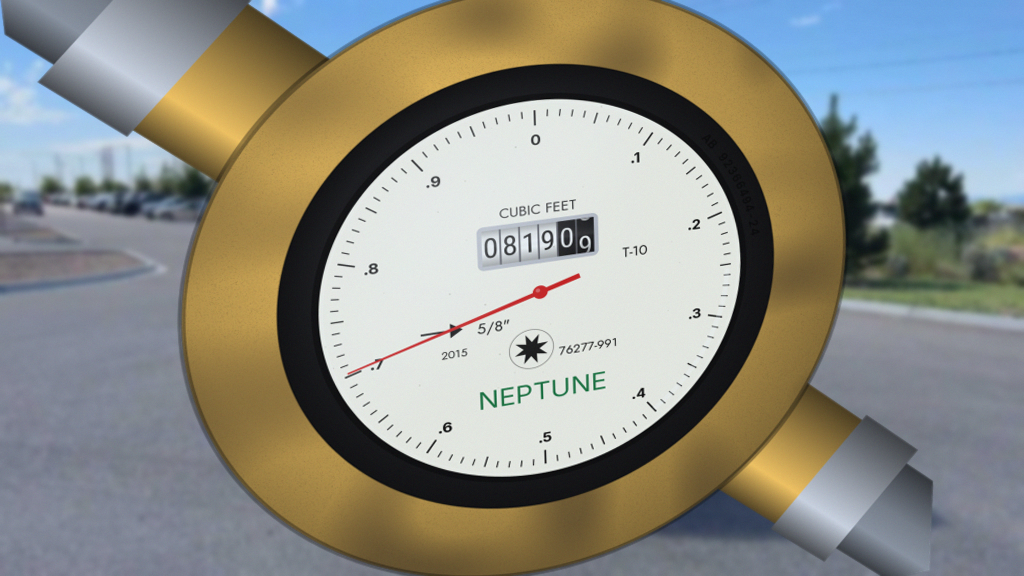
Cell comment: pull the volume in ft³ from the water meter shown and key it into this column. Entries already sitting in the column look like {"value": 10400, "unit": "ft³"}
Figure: {"value": 81908.70, "unit": "ft³"}
